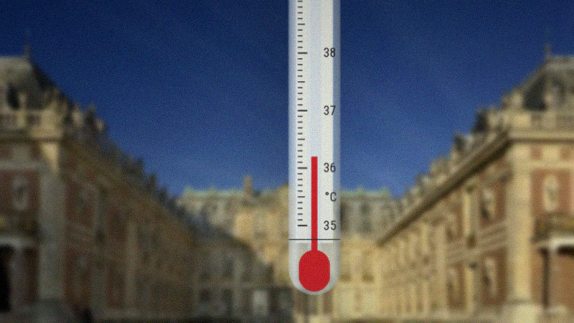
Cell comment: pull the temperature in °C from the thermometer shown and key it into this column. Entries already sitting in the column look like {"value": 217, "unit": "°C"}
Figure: {"value": 36.2, "unit": "°C"}
